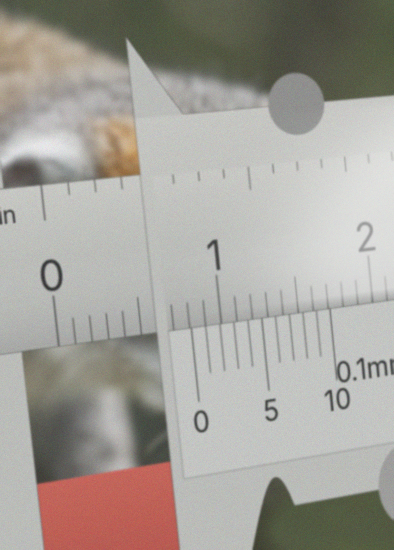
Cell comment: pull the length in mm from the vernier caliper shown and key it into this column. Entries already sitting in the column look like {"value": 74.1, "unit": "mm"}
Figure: {"value": 8.1, "unit": "mm"}
